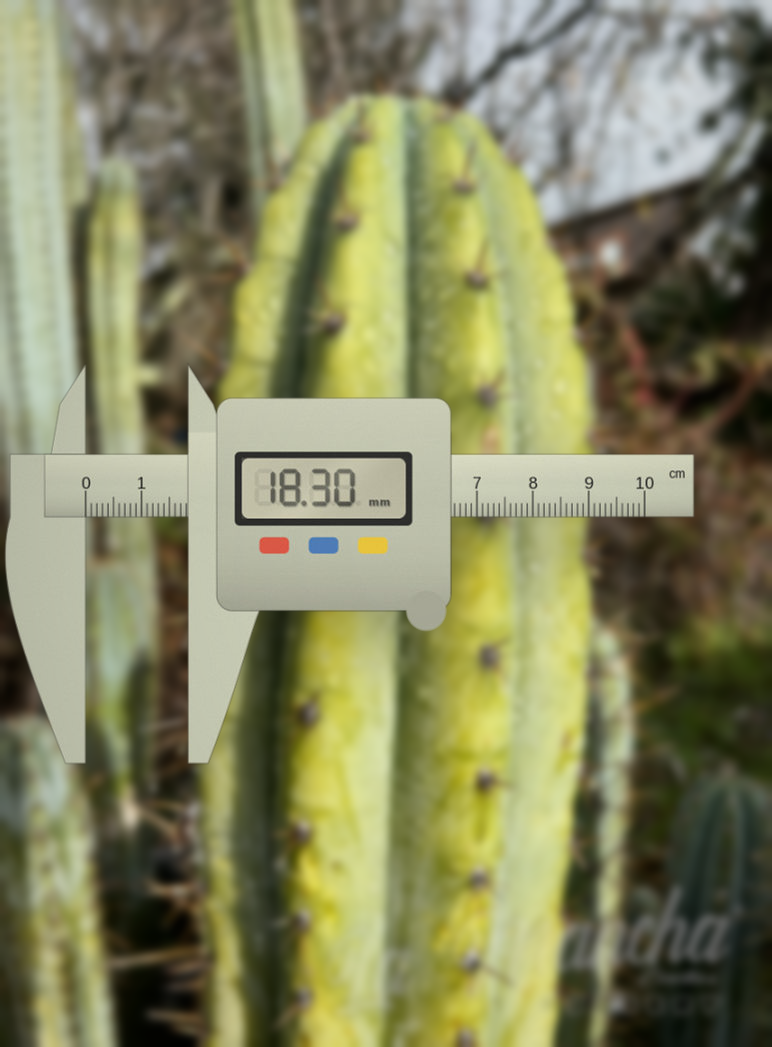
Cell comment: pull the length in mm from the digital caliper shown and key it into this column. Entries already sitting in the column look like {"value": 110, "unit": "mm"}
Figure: {"value": 18.30, "unit": "mm"}
